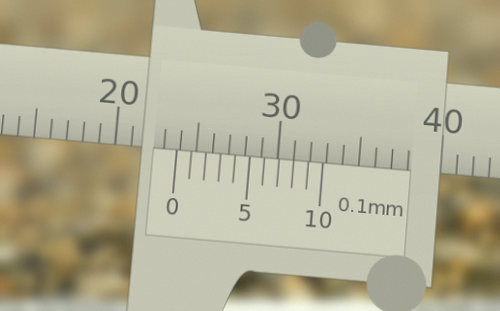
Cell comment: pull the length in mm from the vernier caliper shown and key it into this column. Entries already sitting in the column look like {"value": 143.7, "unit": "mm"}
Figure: {"value": 23.8, "unit": "mm"}
